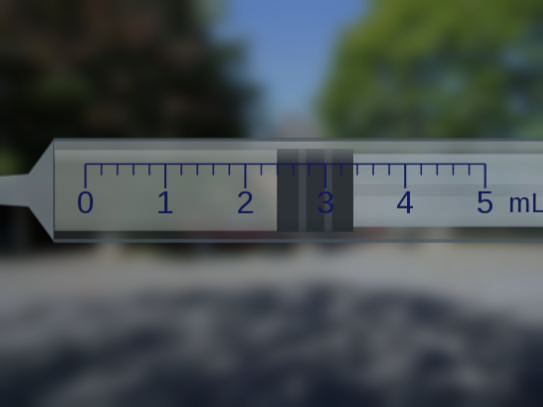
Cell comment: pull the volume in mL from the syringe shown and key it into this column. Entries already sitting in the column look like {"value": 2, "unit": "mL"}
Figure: {"value": 2.4, "unit": "mL"}
